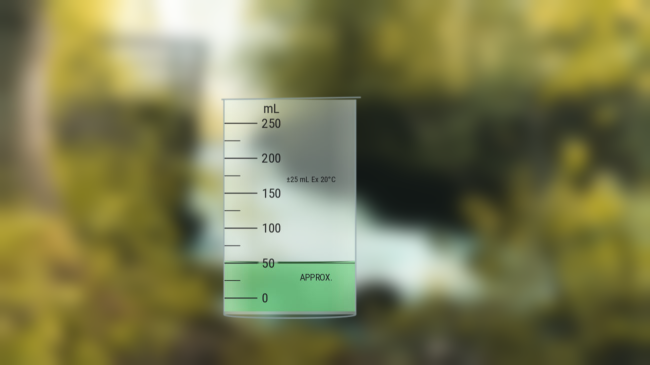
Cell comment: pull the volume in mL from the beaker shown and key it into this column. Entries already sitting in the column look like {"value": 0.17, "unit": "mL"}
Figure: {"value": 50, "unit": "mL"}
